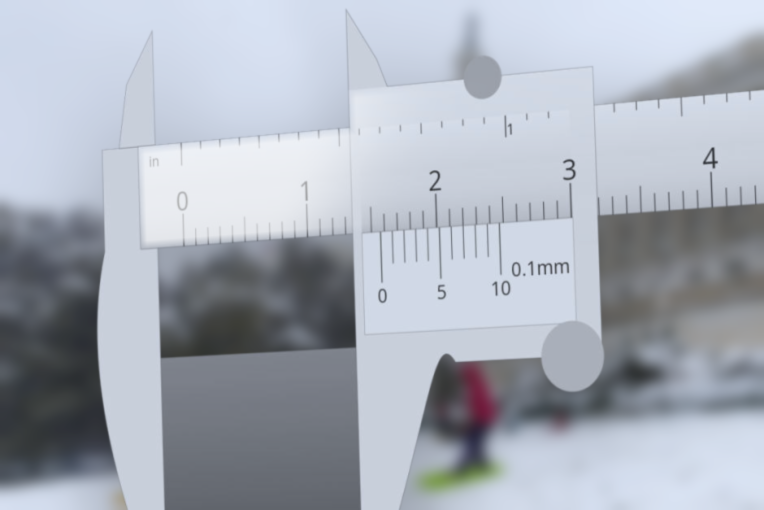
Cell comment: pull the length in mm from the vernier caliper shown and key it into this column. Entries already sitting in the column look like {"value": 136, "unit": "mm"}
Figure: {"value": 15.7, "unit": "mm"}
